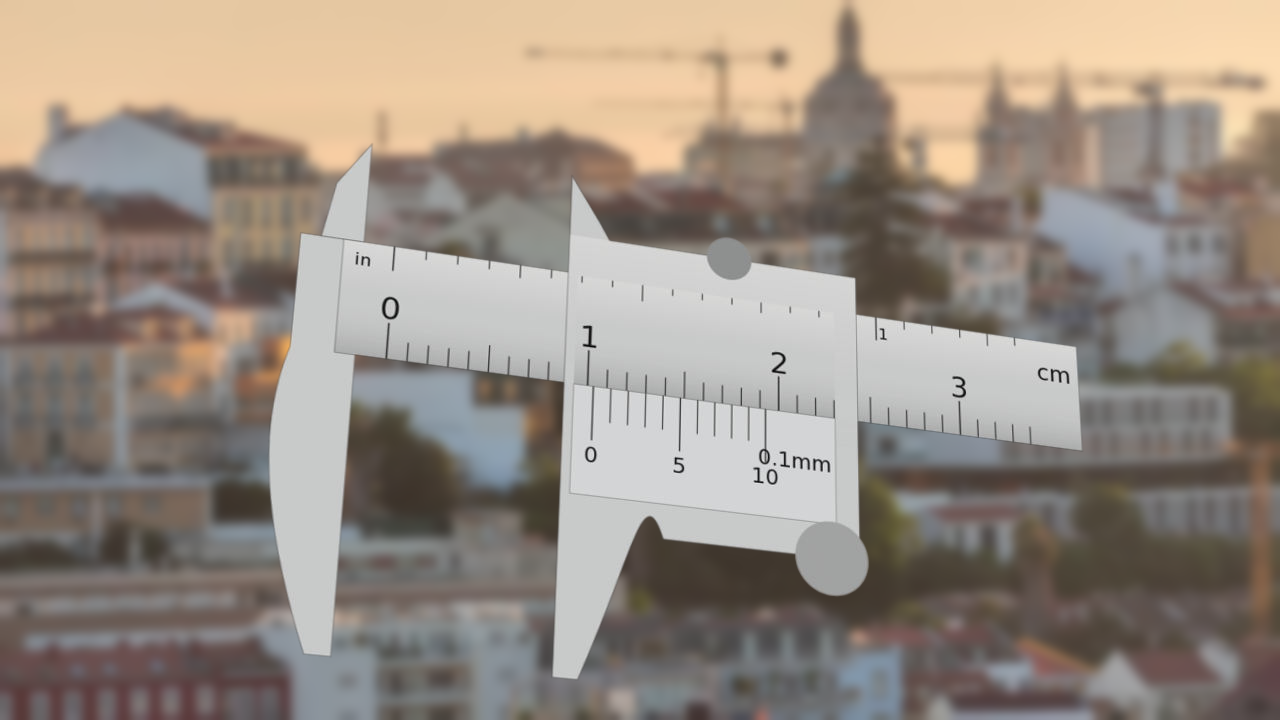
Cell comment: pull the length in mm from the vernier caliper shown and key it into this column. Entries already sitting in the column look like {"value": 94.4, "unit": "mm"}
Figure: {"value": 10.3, "unit": "mm"}
